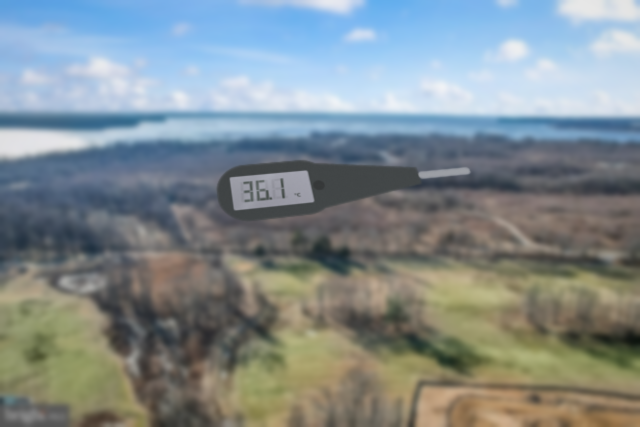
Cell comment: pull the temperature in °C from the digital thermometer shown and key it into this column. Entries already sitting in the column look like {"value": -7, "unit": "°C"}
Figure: {"value": 36.1, "unit": "°C"}
